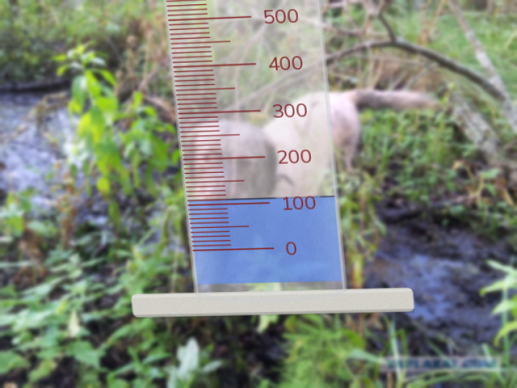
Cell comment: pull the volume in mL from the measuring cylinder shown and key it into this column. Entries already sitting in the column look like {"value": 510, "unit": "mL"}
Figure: {"value": 110, "unit": "mL"}
